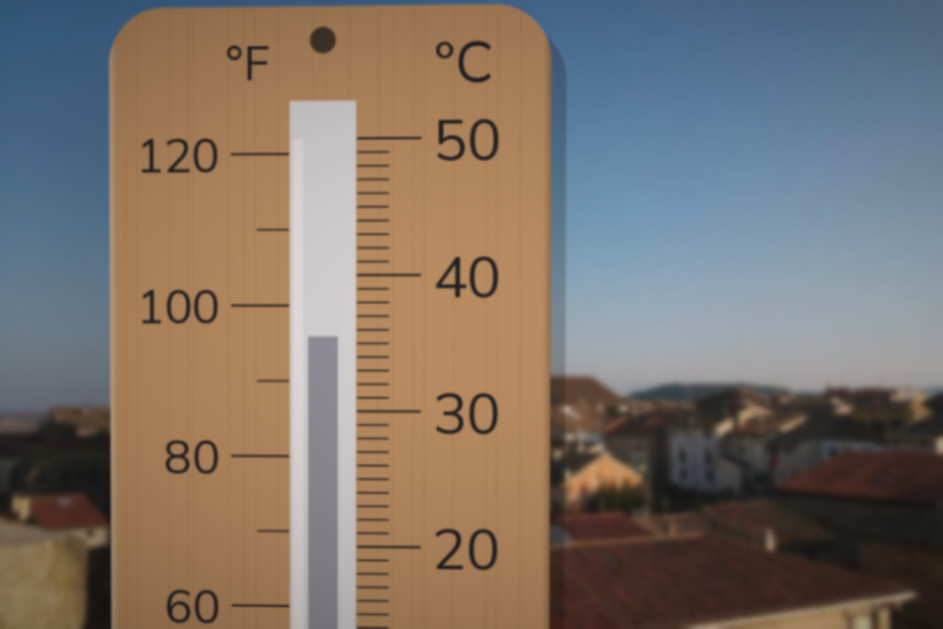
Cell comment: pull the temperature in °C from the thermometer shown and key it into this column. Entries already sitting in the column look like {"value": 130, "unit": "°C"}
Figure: {"value": 35.5, "unit": "°C"}
